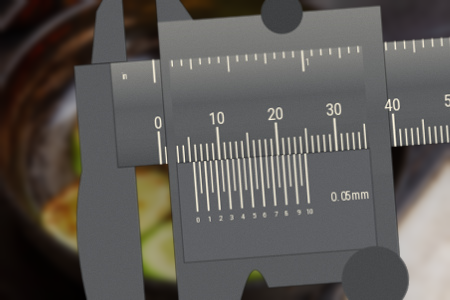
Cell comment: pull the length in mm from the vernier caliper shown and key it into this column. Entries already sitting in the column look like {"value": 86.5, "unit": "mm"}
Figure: {"value": 5.6, "unit": "mm"}
